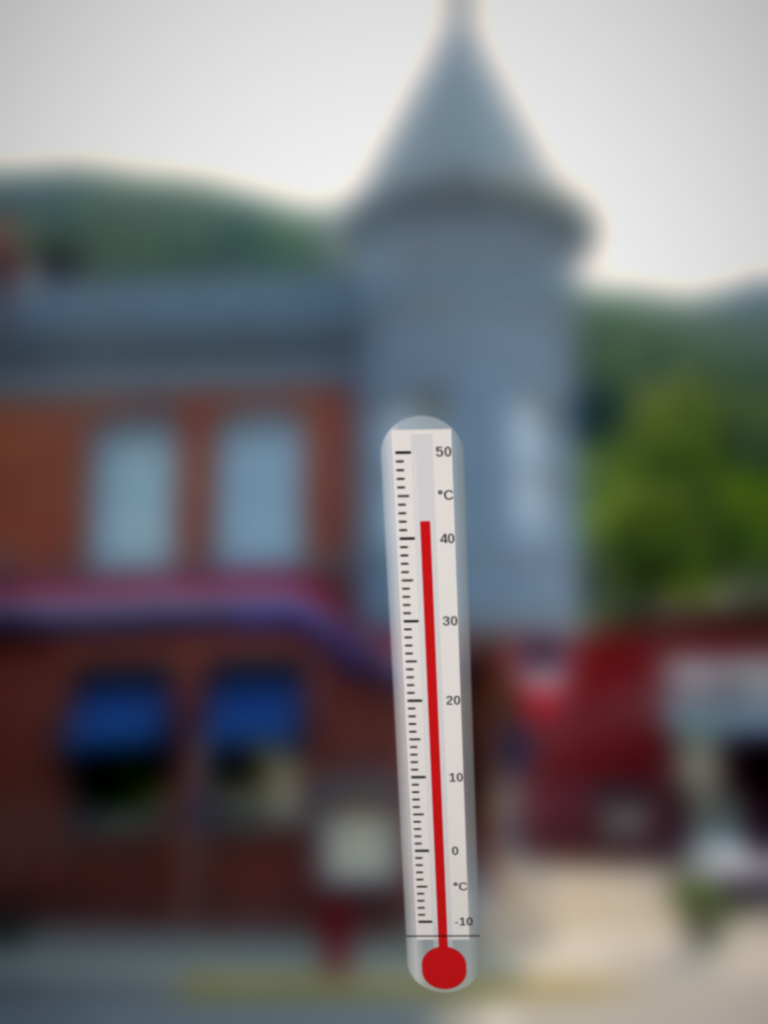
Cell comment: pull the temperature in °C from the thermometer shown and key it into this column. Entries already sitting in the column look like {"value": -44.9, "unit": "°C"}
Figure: {"value": 42, "unit": "°C"}
